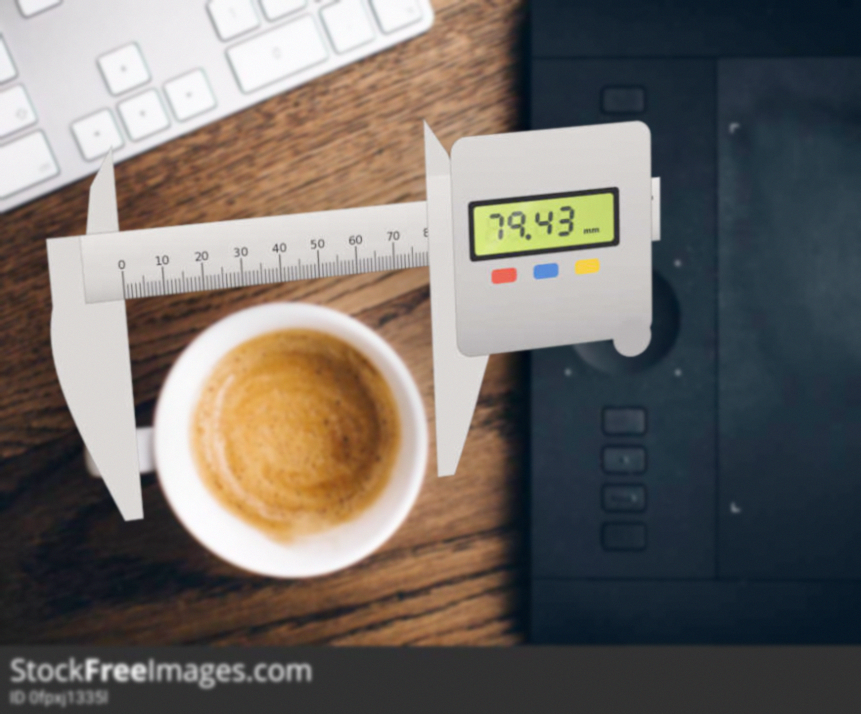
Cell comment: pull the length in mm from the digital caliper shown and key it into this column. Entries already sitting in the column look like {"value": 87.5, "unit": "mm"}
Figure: {"value": 79.43, "unit": "mm"}
